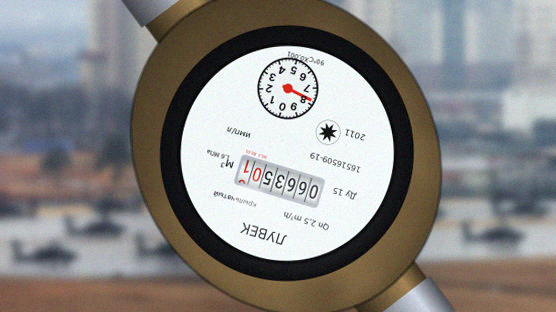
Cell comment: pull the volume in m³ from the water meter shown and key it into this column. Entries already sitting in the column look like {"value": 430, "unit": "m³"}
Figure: {"value": 6635.007, "unit": "m³"}
